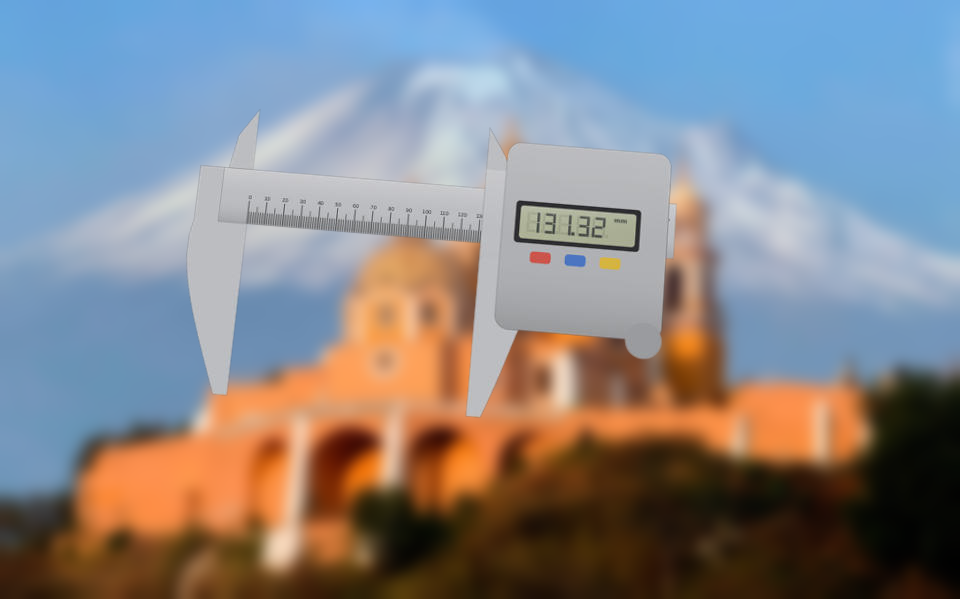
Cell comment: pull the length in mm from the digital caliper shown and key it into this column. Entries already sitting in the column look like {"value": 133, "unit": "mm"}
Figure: {"value": 131.32, "unit": "mm"}
